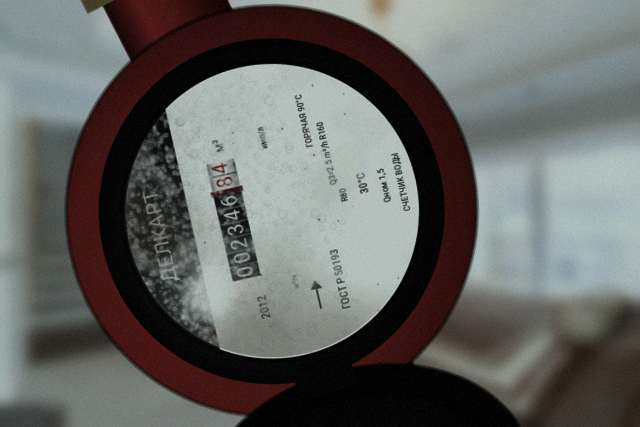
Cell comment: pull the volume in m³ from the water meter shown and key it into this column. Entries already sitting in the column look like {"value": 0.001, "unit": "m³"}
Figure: {"value": 2346.84, "unit": "m³"}
